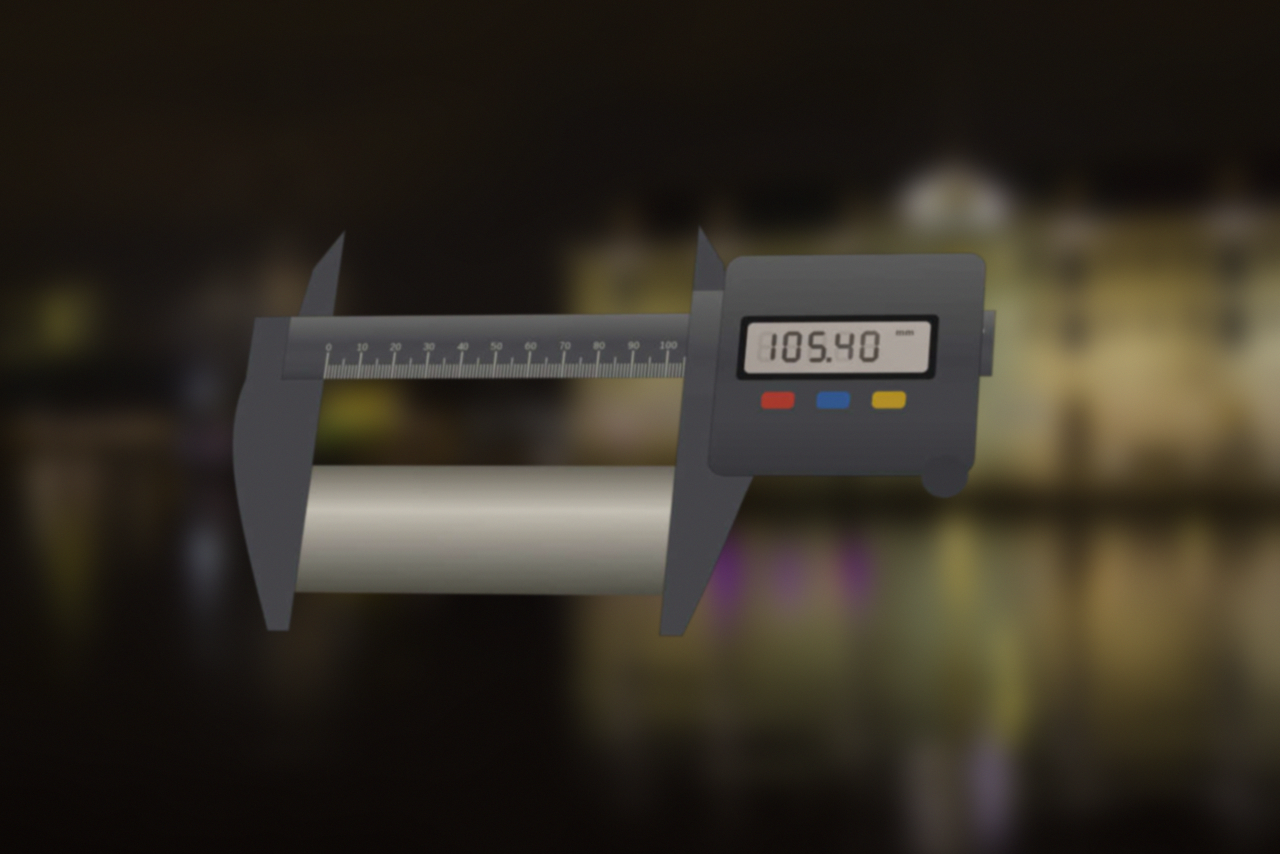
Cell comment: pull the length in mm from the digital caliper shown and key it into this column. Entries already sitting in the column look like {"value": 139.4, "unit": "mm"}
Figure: {"value": 105.40, "unit": "mm"}
